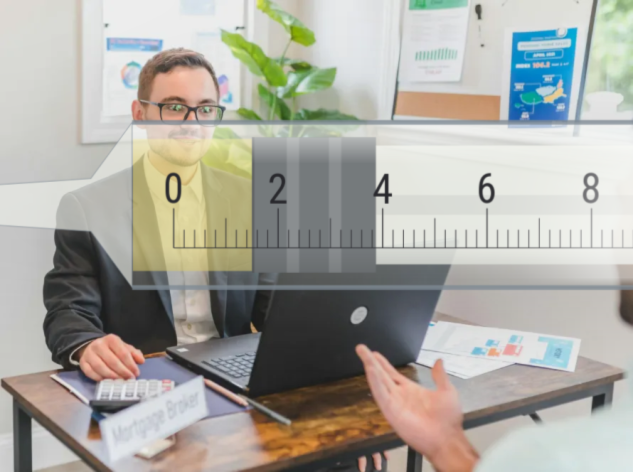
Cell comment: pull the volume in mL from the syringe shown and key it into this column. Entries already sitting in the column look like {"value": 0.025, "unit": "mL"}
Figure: {"value": 1.5, "unit": "mL"}
